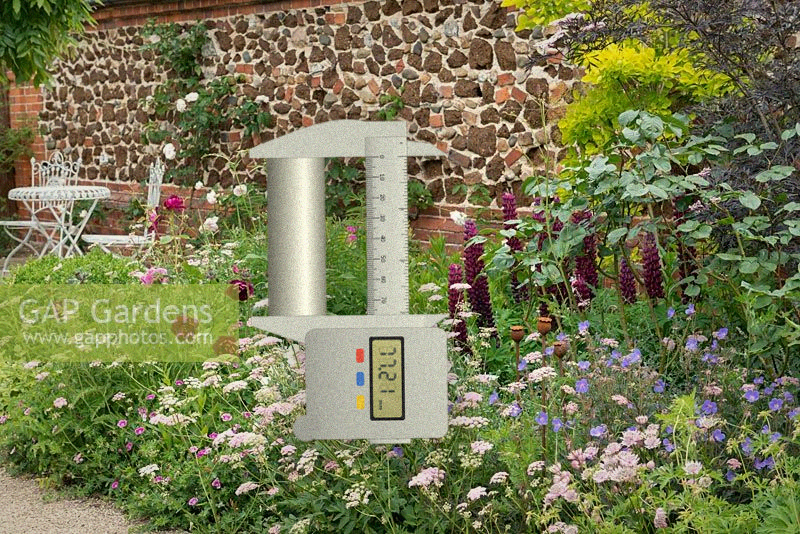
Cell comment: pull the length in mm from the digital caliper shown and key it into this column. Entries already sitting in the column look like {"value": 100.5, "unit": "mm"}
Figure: {"value": 77.21, "unit": "mm"}
